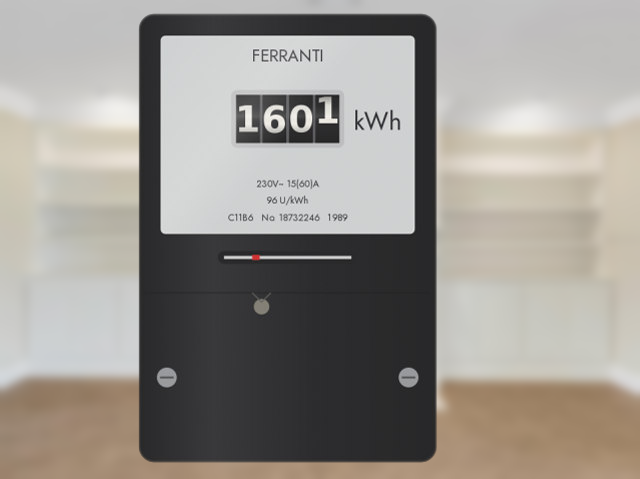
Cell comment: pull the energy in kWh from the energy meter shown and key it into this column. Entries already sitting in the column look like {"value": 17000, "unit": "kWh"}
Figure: {"value": 1601, "unit": "kWh"}
